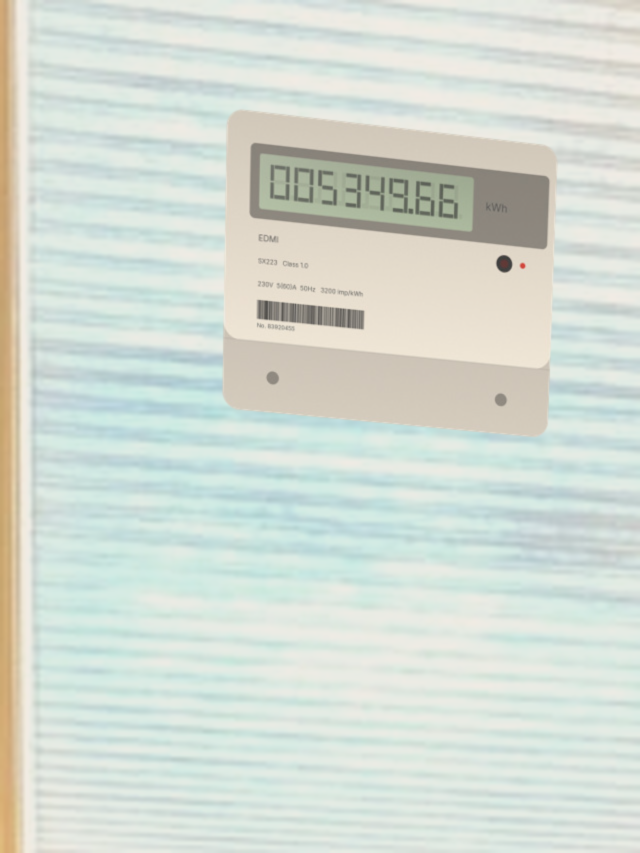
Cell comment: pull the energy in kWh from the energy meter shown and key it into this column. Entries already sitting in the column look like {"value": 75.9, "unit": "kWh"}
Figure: {"value": 5349.66, "unit": "kWh"}
